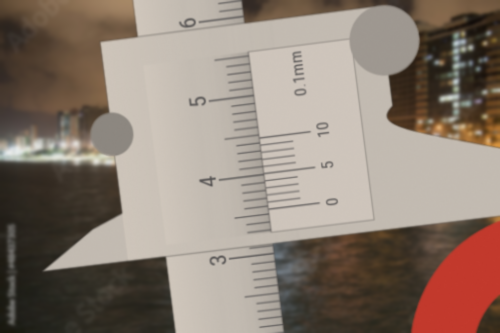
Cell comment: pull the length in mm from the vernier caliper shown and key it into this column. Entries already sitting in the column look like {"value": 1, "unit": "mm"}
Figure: {"value": 35.6, "unit": "mm"}
